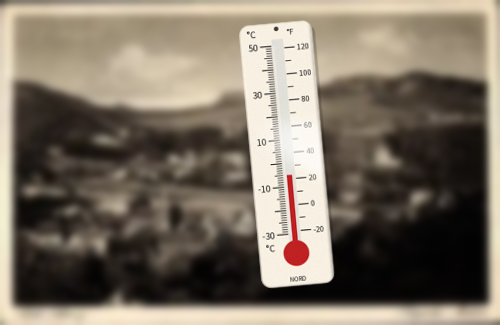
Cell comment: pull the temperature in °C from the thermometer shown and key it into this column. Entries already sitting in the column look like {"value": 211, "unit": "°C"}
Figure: {"value": -5, "unit": "°C"}
